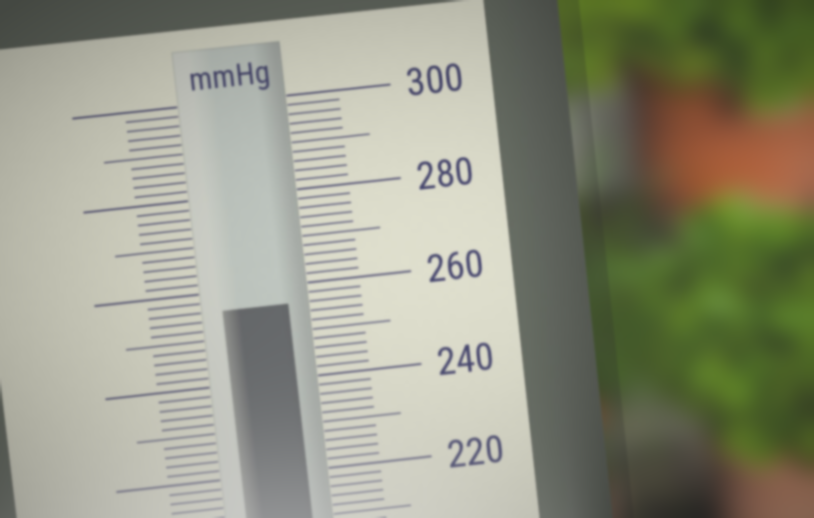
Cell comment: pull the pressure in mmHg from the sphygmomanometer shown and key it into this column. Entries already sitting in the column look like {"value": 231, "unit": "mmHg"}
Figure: {"value": 256, "unit": "mmHg"}
